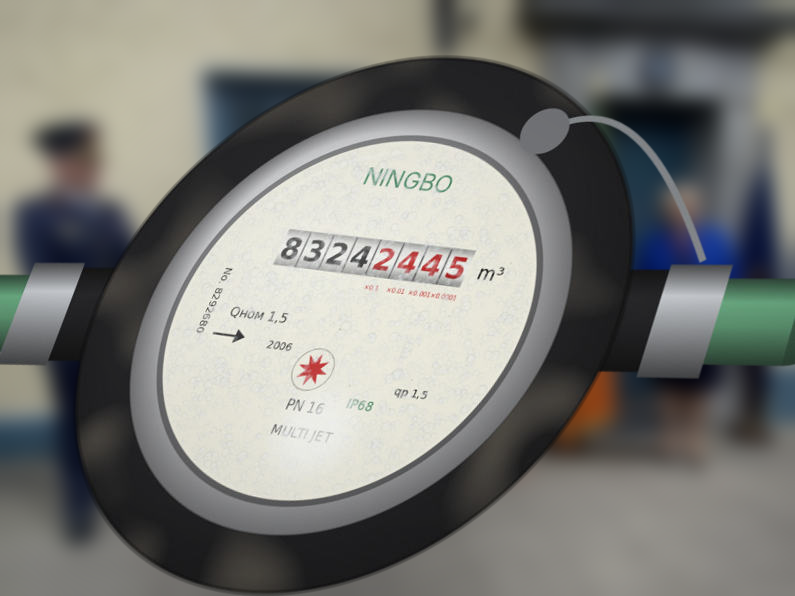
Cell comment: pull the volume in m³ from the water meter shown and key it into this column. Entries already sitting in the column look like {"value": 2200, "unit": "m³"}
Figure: {"value": 8324.2445, "unit": "m³"}
